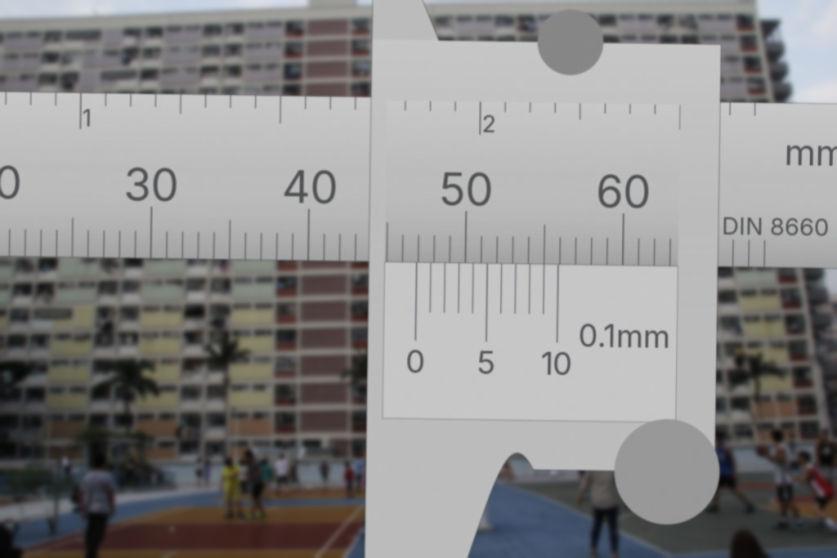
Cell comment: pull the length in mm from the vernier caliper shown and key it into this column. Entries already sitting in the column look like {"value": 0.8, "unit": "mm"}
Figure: {"value": 46.9, "unit": "mm"}
